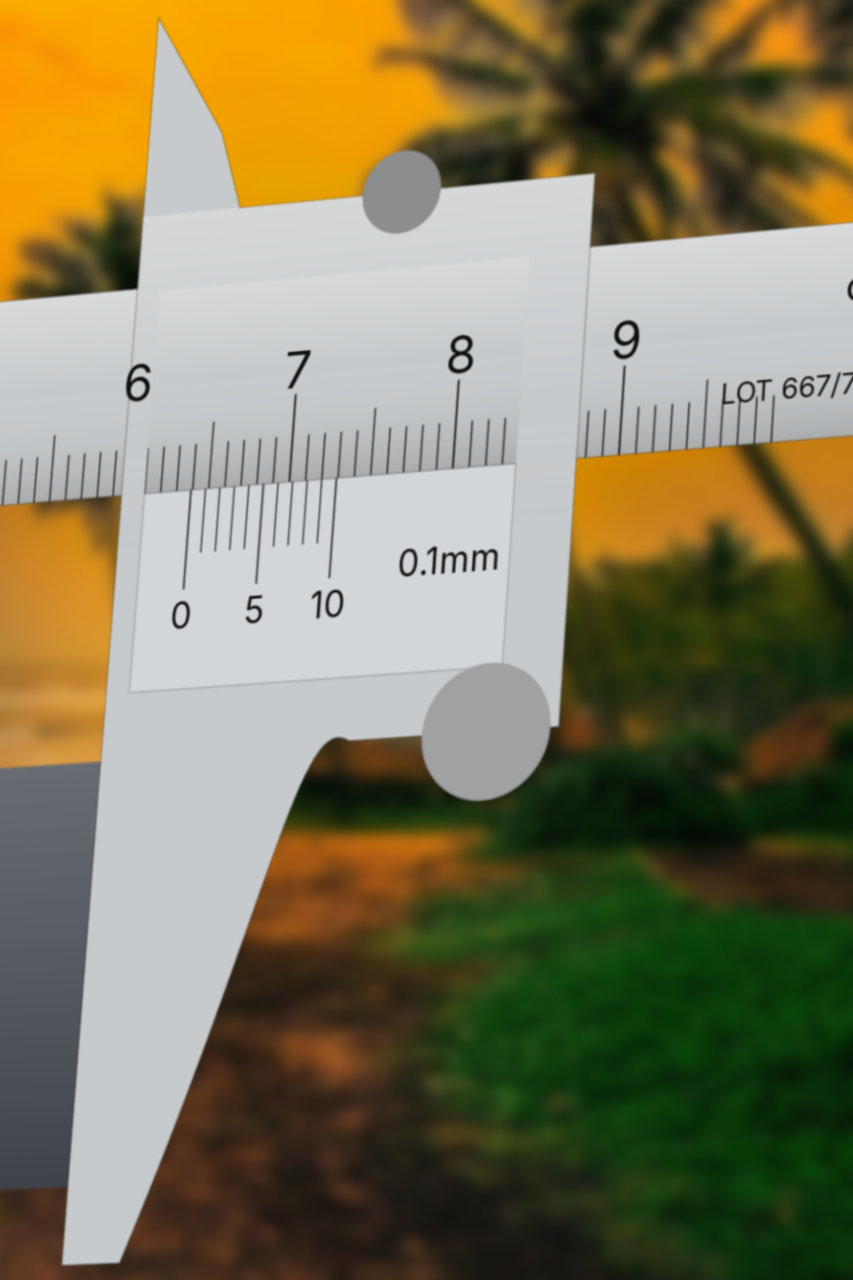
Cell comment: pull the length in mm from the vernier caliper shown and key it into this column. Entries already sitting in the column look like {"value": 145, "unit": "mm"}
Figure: {"value": 63.9, "unit": "mm"}
